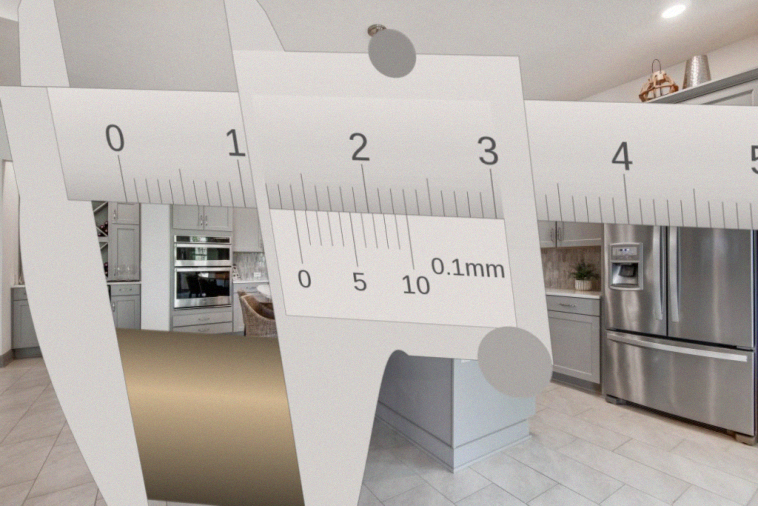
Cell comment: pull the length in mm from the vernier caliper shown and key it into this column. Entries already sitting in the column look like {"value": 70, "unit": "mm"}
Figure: {"value": 14.0, "unit": "mm"}
